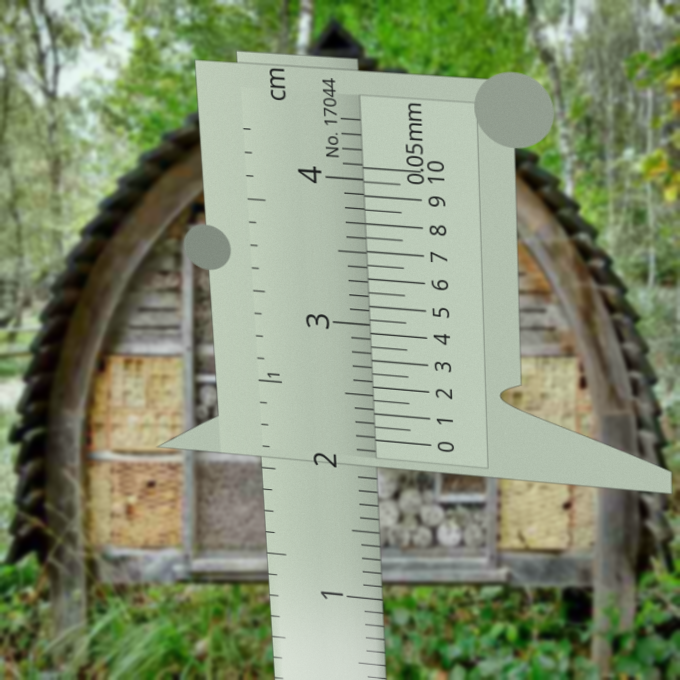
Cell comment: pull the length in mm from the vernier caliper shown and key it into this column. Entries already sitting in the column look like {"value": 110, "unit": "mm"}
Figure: {"value": 21.8, "unit": "mm"}
